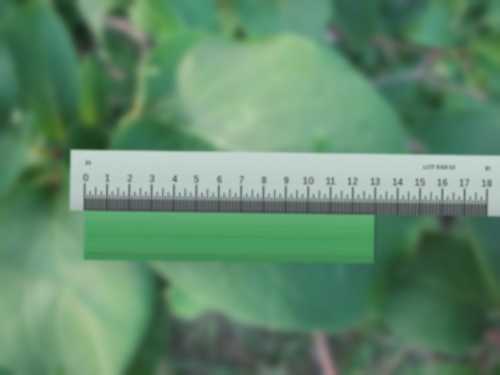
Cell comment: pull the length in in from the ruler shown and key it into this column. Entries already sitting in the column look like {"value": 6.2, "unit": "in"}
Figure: {"value": 13, "unit": "in"}
